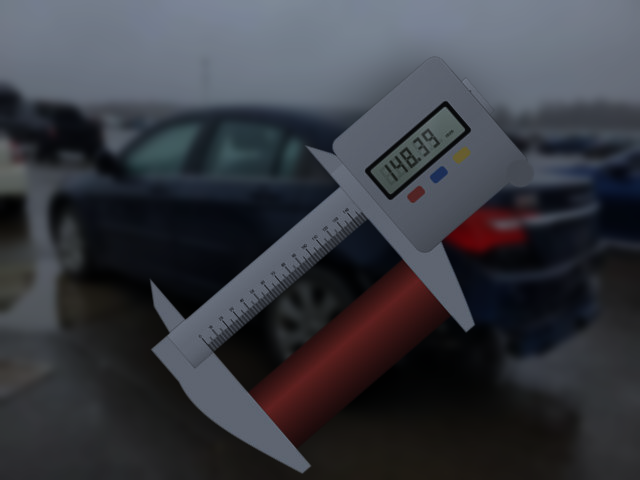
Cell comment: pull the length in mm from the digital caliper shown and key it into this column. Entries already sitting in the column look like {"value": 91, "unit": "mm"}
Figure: {"value": 148.39, "unit": "mm"}
